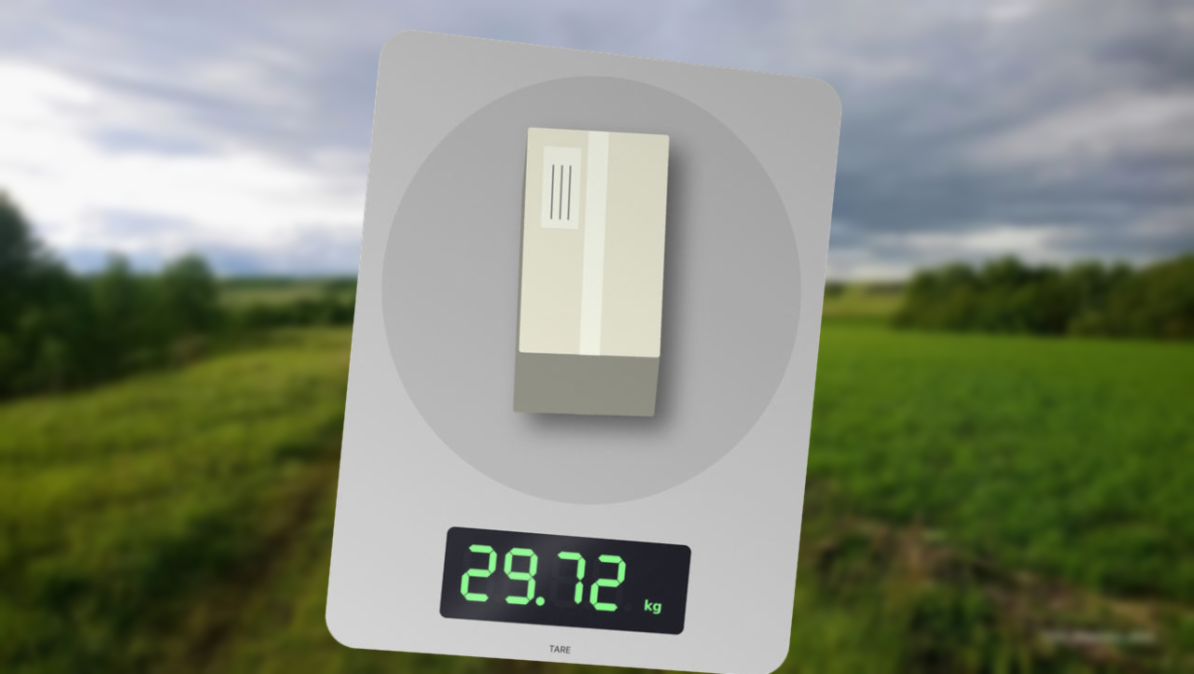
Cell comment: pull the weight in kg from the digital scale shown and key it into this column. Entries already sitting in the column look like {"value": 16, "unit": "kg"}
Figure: {"value": 29.72, "unit": "kg"}
